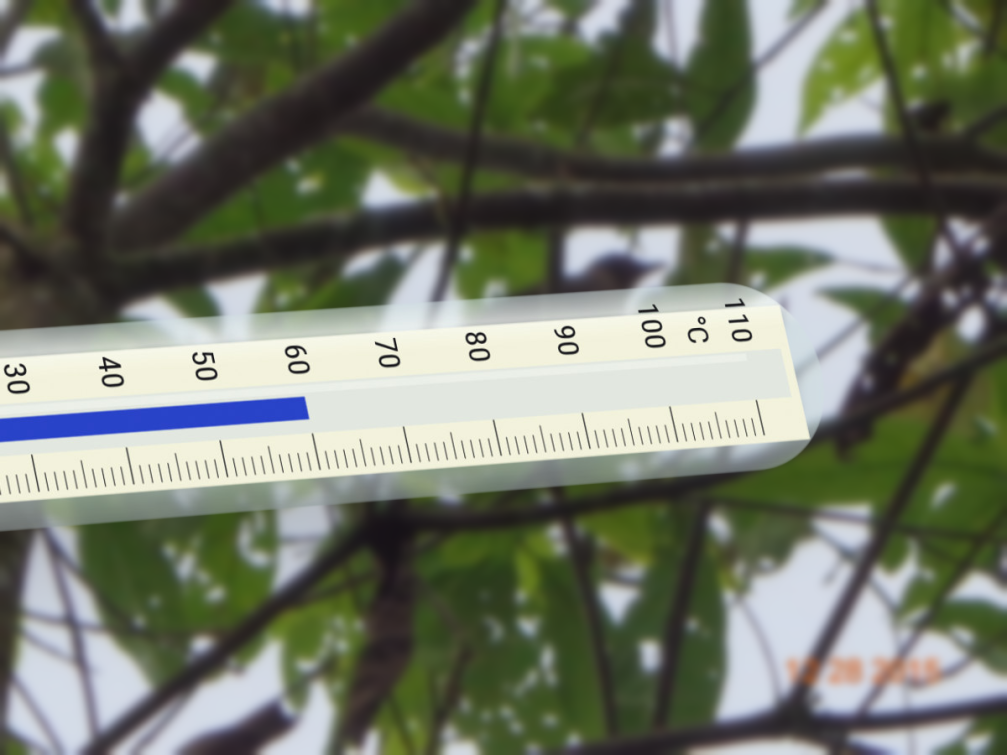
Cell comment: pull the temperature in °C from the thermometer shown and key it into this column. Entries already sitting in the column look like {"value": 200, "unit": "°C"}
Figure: {"value": 60, "unit": "°C"}
